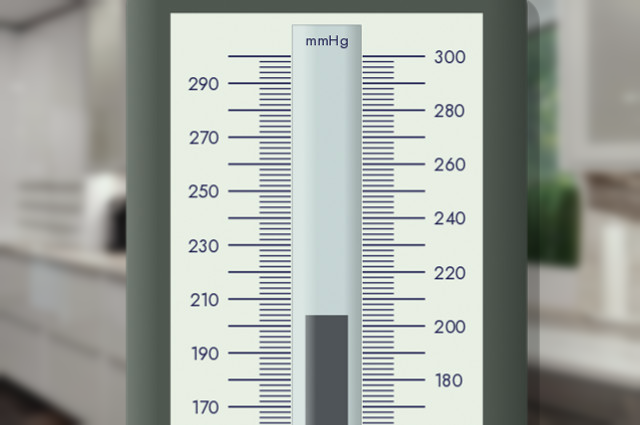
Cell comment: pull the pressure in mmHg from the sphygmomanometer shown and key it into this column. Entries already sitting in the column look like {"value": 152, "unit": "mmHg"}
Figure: {"value": 204, "unit": "mmHg"}
